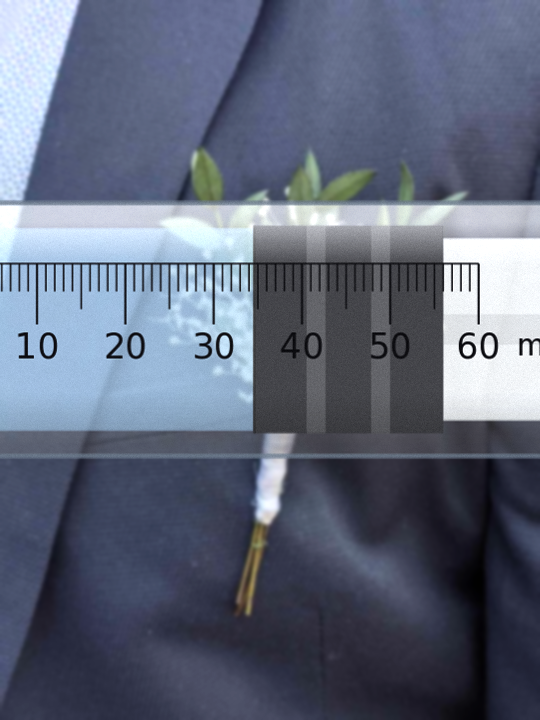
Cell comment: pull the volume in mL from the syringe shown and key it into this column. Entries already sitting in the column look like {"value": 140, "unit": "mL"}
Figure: {"value": 34.5, "unit": "mL"}
